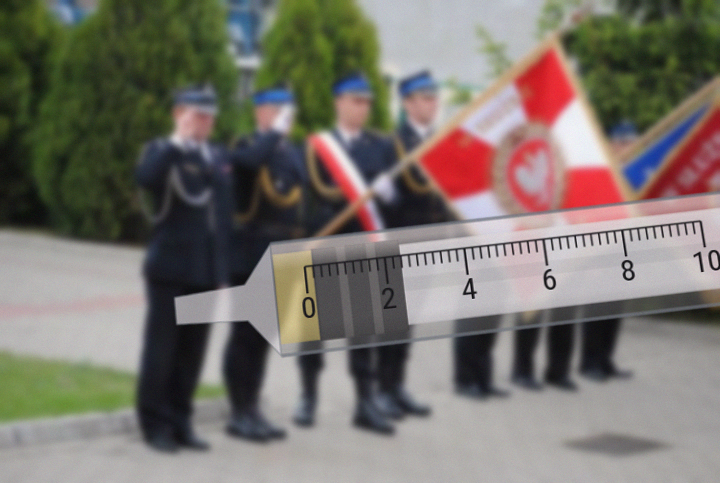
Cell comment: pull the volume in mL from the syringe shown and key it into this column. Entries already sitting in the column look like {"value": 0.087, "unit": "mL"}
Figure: {"value": 0.2, "unit": "mL"}
